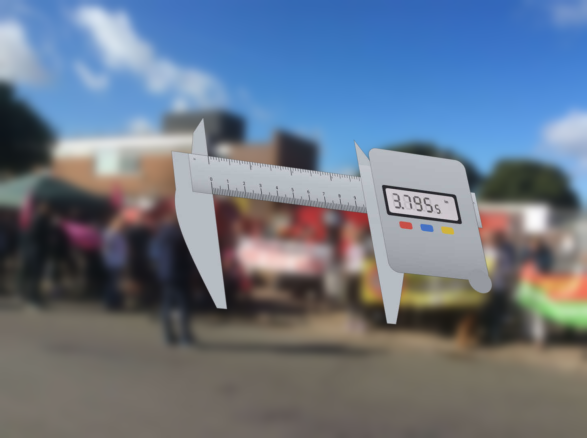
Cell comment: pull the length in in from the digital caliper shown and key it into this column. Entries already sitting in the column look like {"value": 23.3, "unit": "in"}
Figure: {"value": 3.7955, "unit": "in"}
